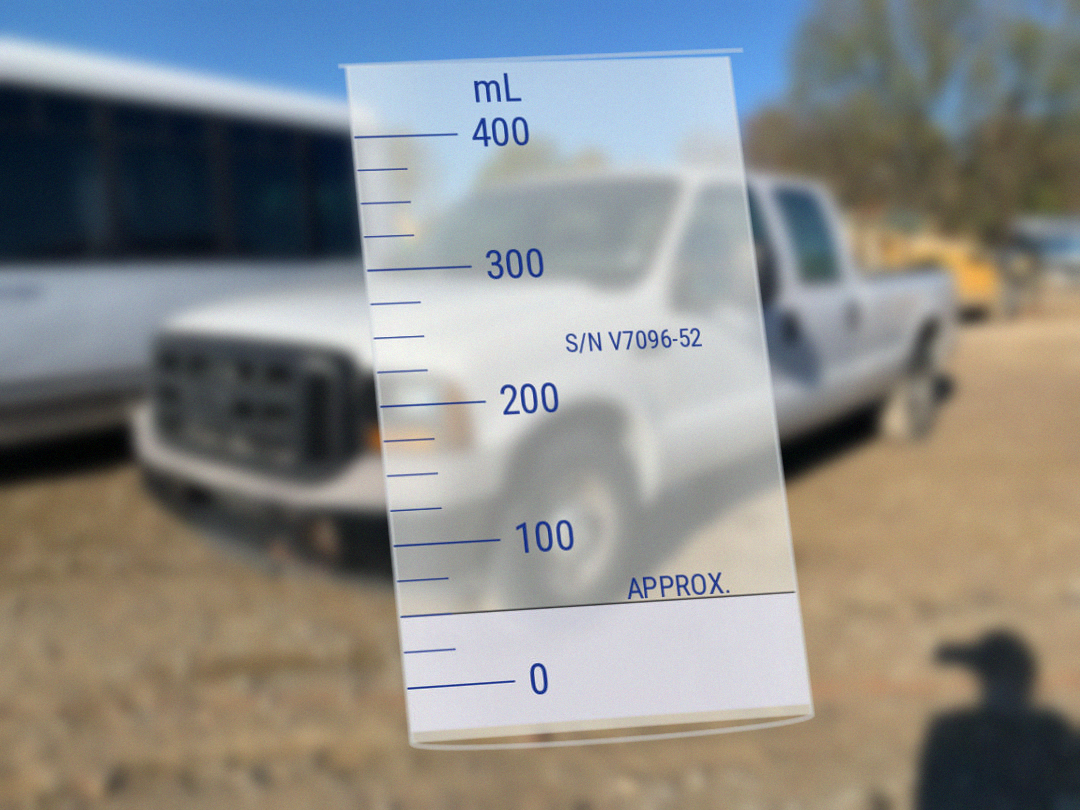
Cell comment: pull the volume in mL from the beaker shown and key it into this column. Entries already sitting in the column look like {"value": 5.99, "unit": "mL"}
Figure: {"value": 50, "unit": "mL"}
